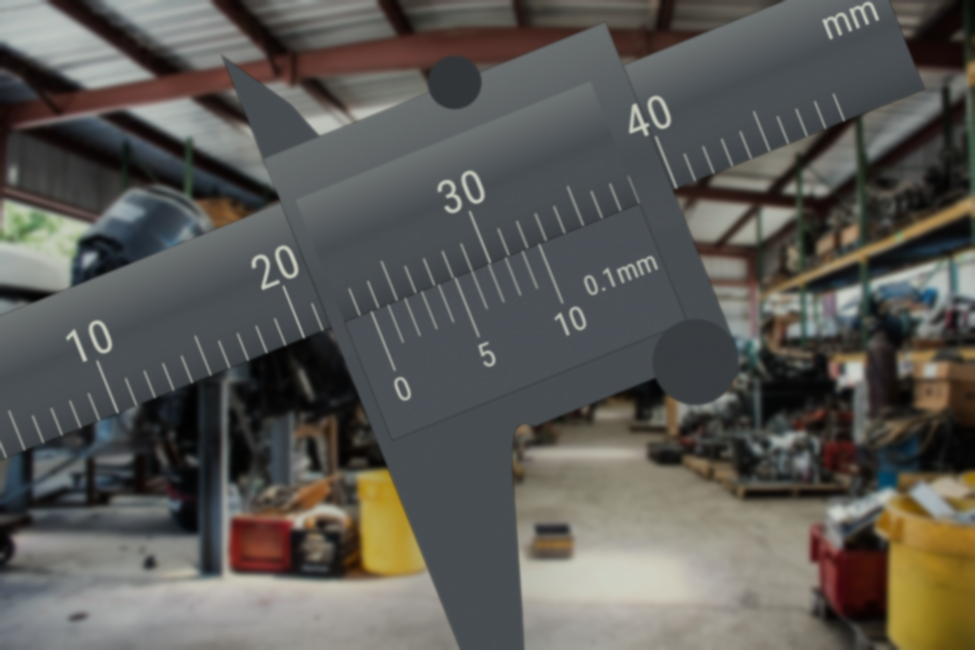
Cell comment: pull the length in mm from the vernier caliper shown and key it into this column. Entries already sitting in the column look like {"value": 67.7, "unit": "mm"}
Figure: {"value": 23.6, "unit": "mm"}
